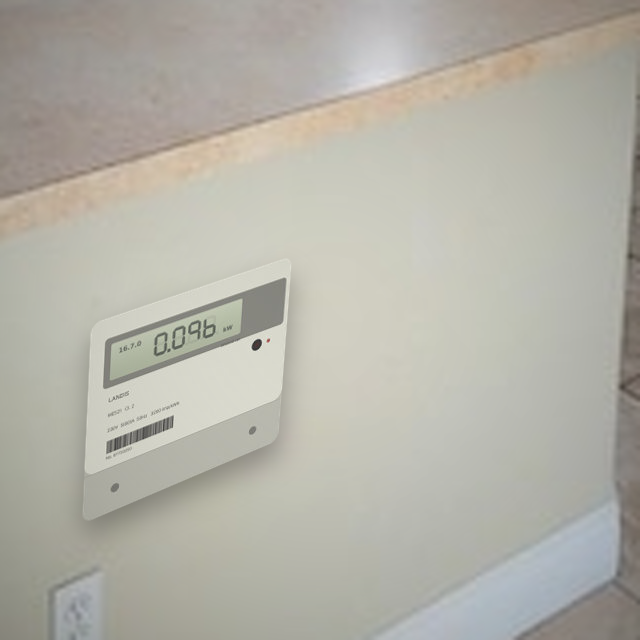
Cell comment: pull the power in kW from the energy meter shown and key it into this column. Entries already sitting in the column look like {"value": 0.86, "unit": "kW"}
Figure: {"value": 0.096, "unit": "kW"}
